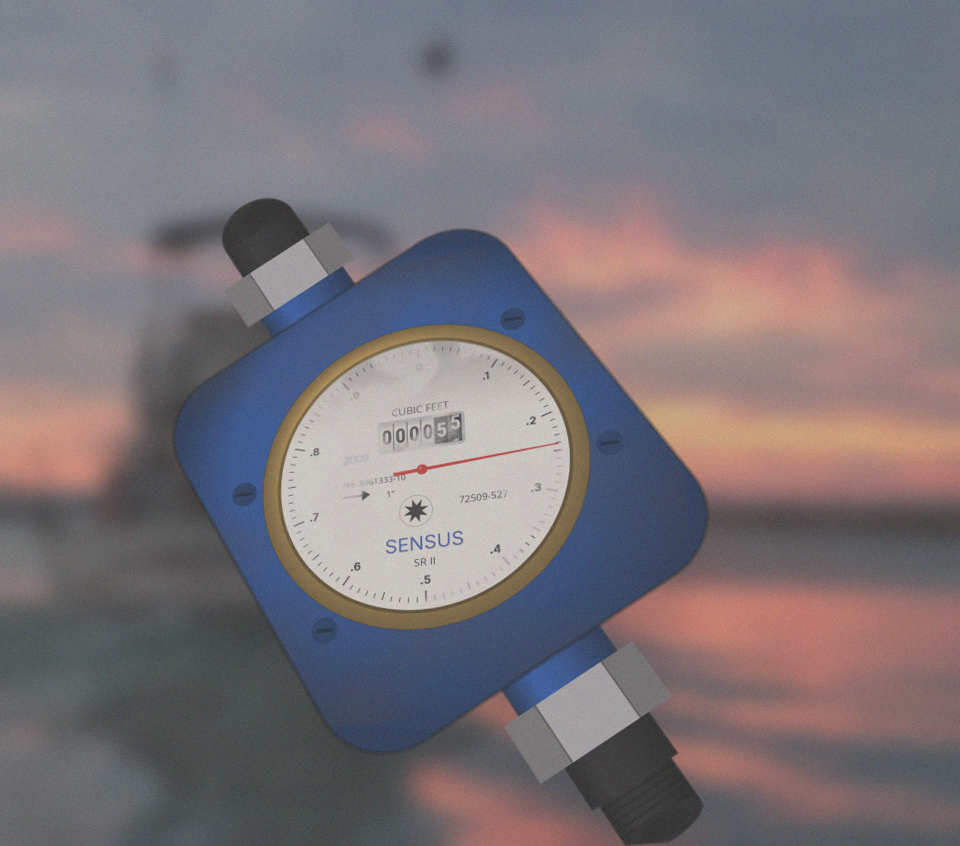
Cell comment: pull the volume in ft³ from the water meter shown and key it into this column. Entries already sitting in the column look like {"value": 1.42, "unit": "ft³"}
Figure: {"value": 55.24, "unit": "ft³"}
